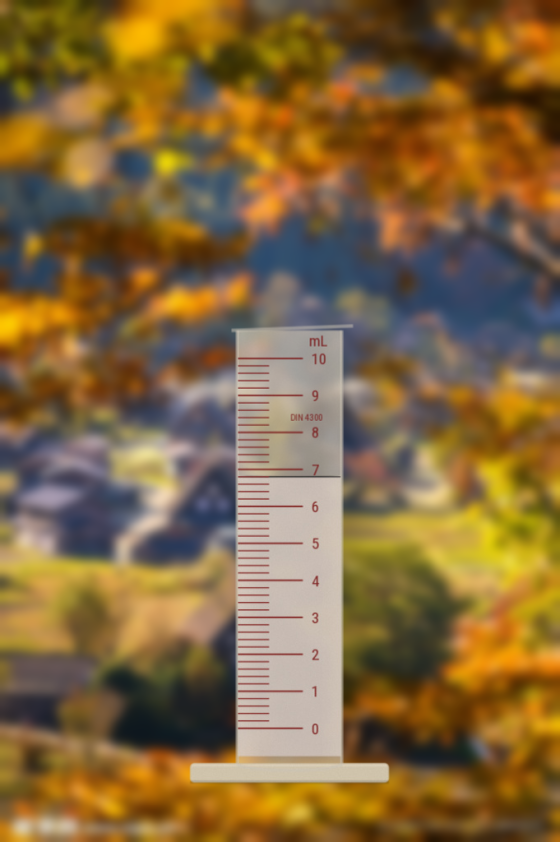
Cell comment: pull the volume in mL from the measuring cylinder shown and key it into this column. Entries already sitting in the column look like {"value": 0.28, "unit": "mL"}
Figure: {"value": 6.8, "unit": "mL"}
